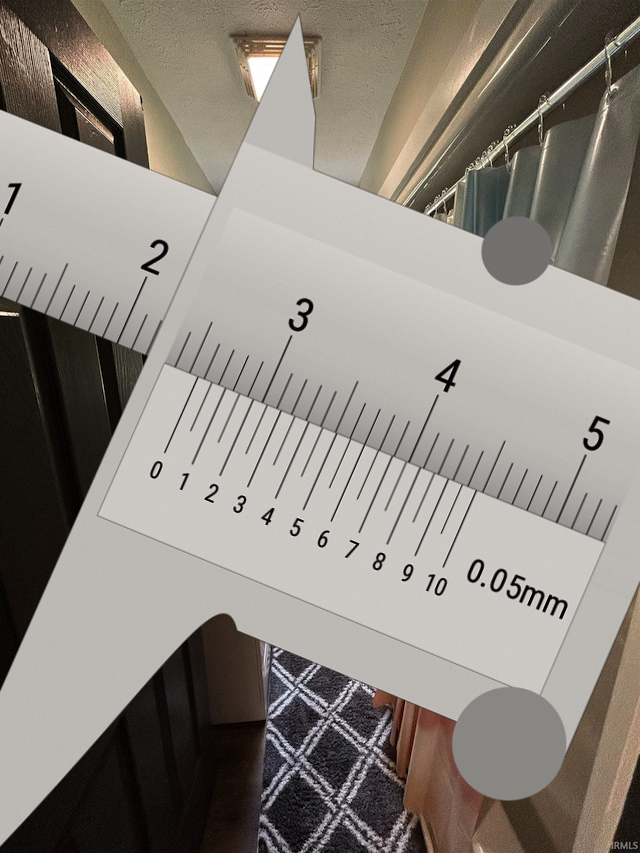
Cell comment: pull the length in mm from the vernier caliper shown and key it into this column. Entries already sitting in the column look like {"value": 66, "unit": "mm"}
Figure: {"value": 25.6, "unit": "mm"}
